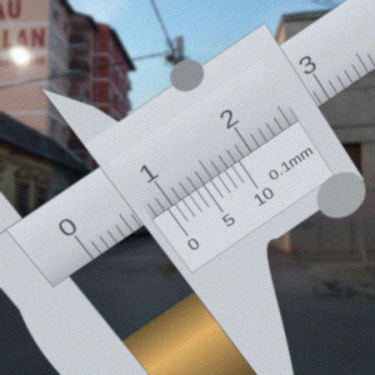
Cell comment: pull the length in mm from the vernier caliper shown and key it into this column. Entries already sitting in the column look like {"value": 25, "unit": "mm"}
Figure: {"value": 9.4, "unit": "mm"}
